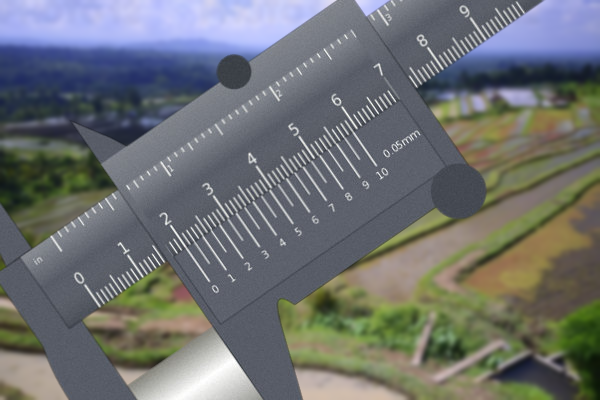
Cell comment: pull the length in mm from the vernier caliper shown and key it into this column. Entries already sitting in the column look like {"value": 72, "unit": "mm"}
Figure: {"value": 20.0, "unit": "mm"}
